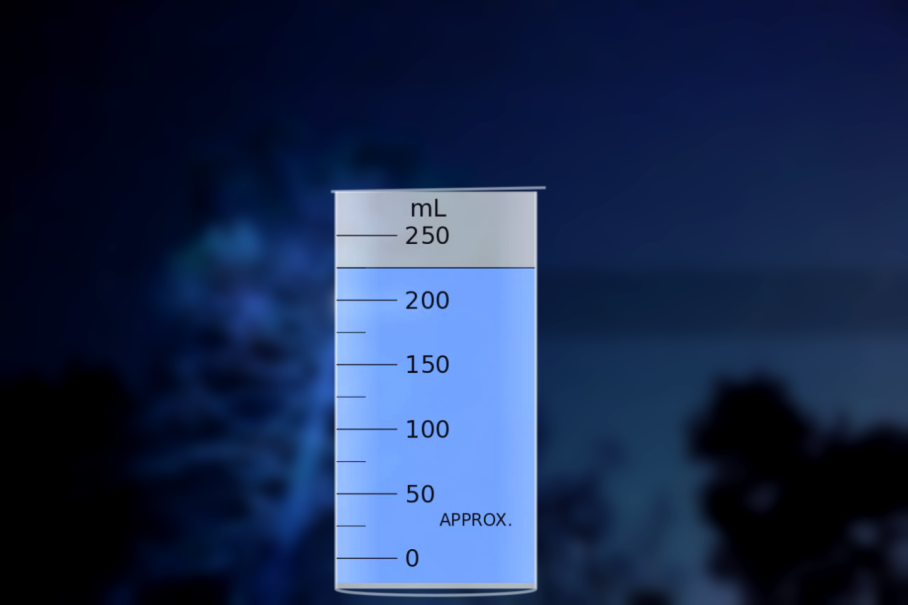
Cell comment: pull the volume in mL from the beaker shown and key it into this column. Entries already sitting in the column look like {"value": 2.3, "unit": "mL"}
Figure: {"value": 225, "unit": "mL"}
